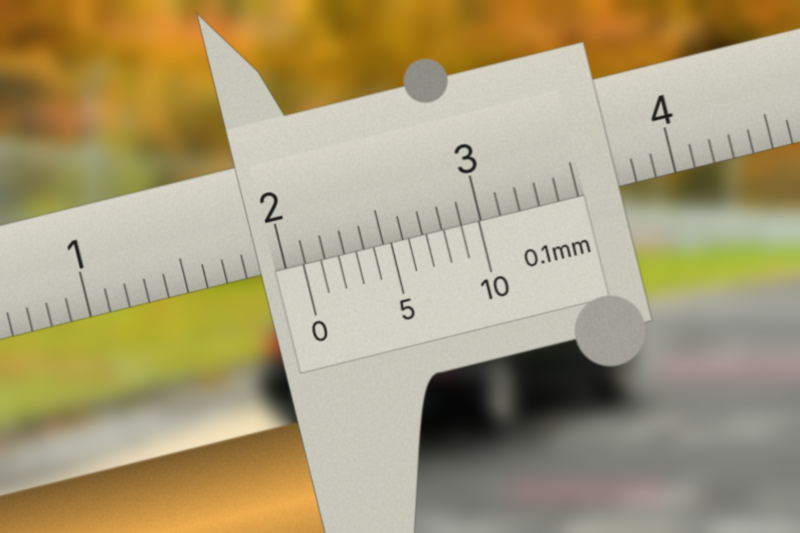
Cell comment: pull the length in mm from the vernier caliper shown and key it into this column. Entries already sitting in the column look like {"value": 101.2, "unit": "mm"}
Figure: {"value": 20.9, "unit": "mm"}
